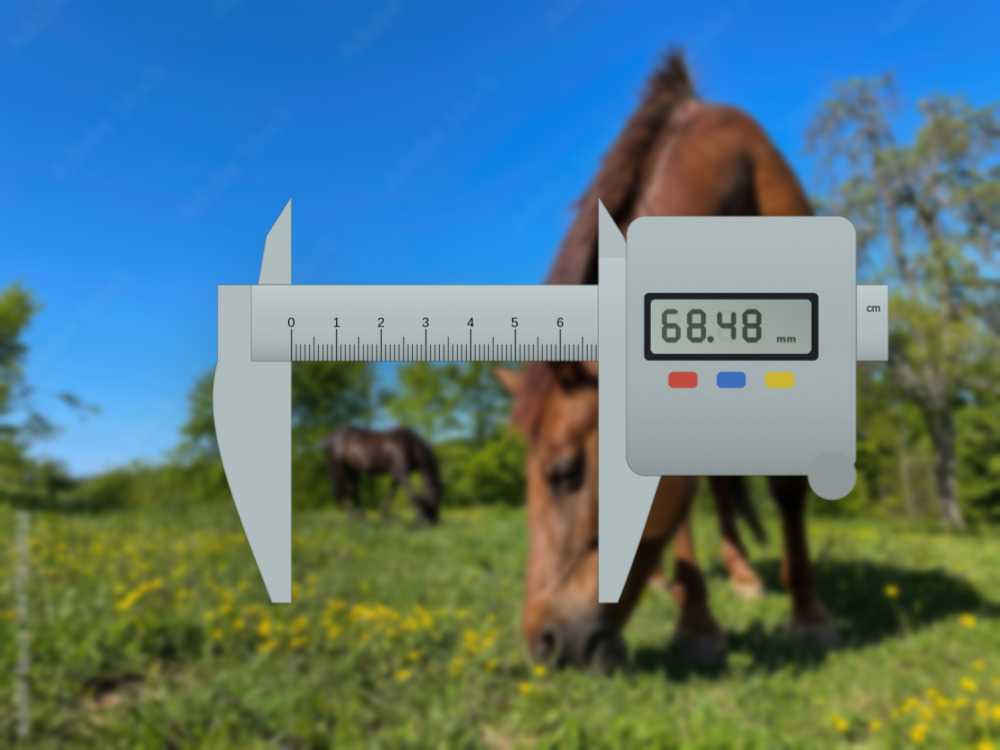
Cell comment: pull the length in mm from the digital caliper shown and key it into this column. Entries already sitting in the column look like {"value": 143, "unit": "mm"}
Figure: {"value": 68.48, "unit": "mm"}
